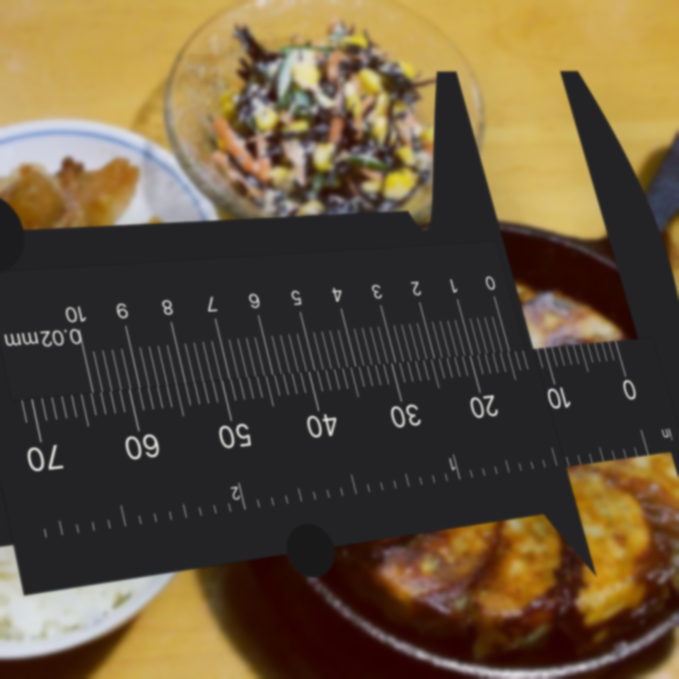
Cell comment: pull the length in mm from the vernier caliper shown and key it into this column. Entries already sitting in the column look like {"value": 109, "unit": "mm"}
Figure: {"value": 14.8, "unit": "mm"}
